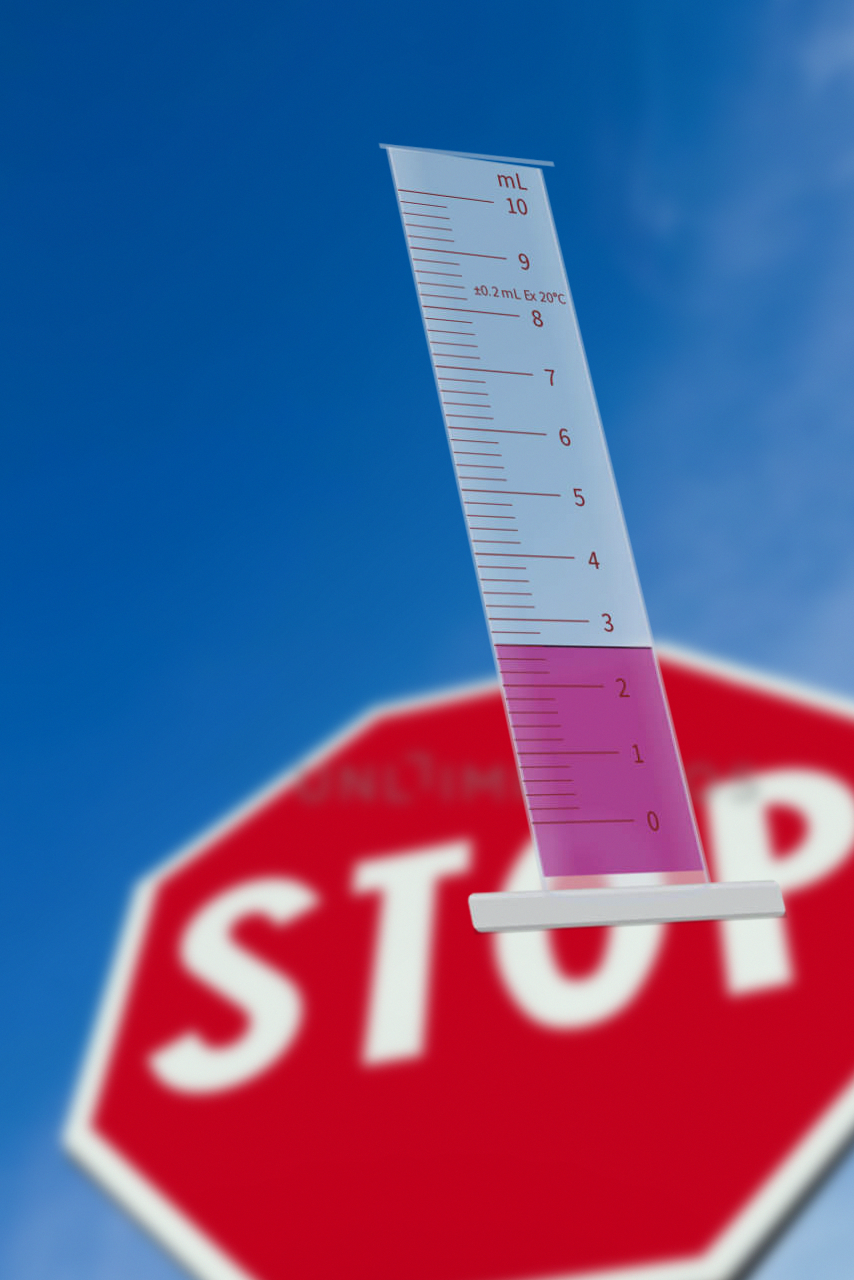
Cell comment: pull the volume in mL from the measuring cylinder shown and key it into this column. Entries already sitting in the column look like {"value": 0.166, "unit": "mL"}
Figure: {"value": 2.6, "unit": "mL"}
